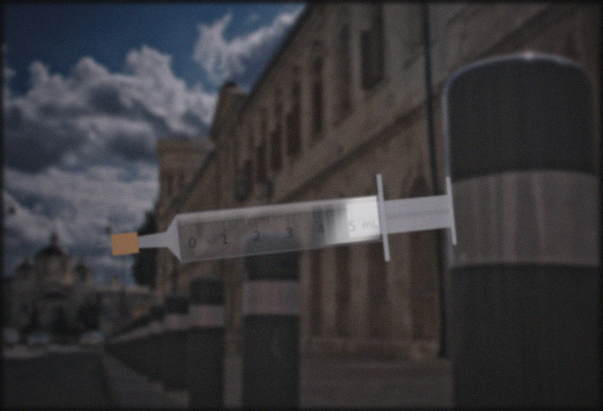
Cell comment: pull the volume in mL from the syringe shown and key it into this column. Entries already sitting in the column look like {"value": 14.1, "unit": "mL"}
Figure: {"value": 3.8, "unit": "mL"}
